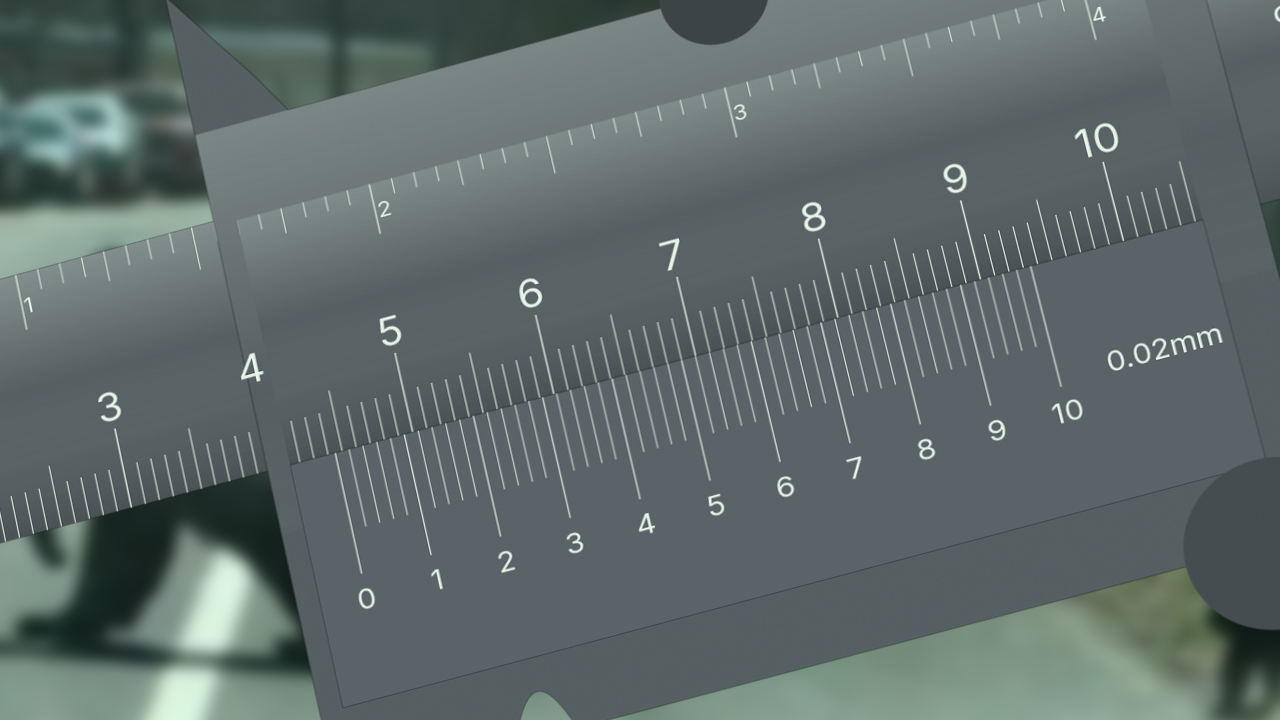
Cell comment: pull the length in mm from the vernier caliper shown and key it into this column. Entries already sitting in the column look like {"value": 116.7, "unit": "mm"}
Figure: {"value": 44.5, "unit": "mm"}
